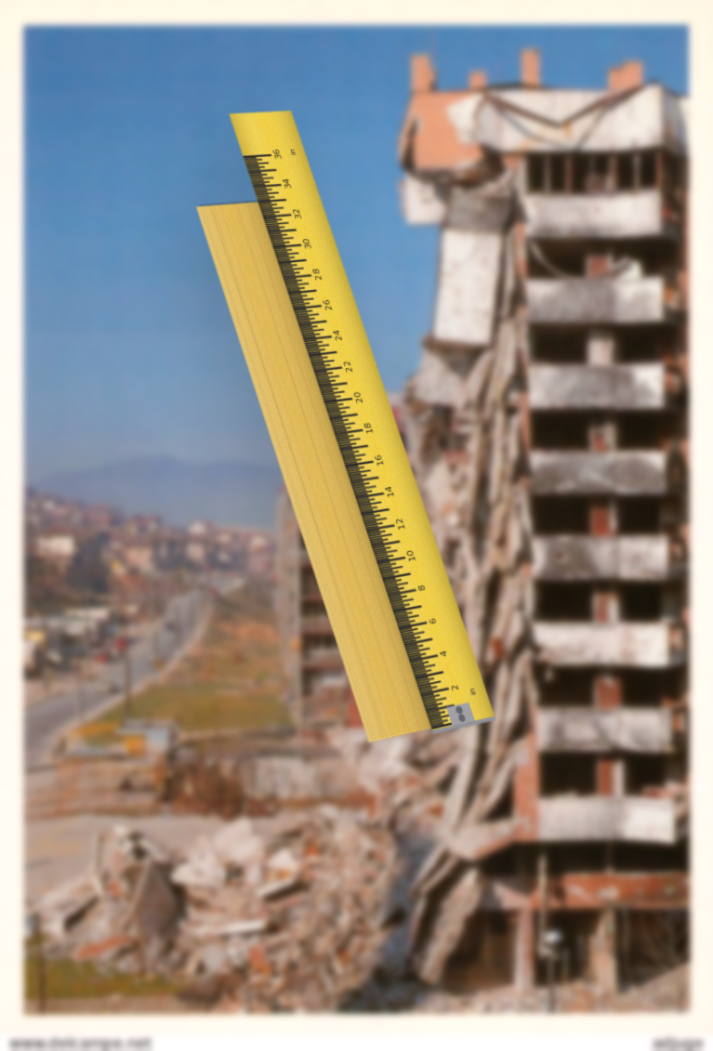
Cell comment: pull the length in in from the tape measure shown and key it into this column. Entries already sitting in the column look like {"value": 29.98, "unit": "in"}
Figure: {"value": 33, "unit": "in"}
